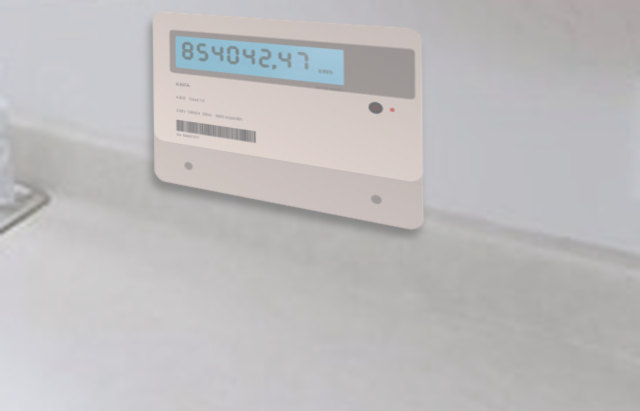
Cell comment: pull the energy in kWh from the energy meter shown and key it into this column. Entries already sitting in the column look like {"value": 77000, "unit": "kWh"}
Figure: {"value": 854042.47, "unit": "kWh"}
